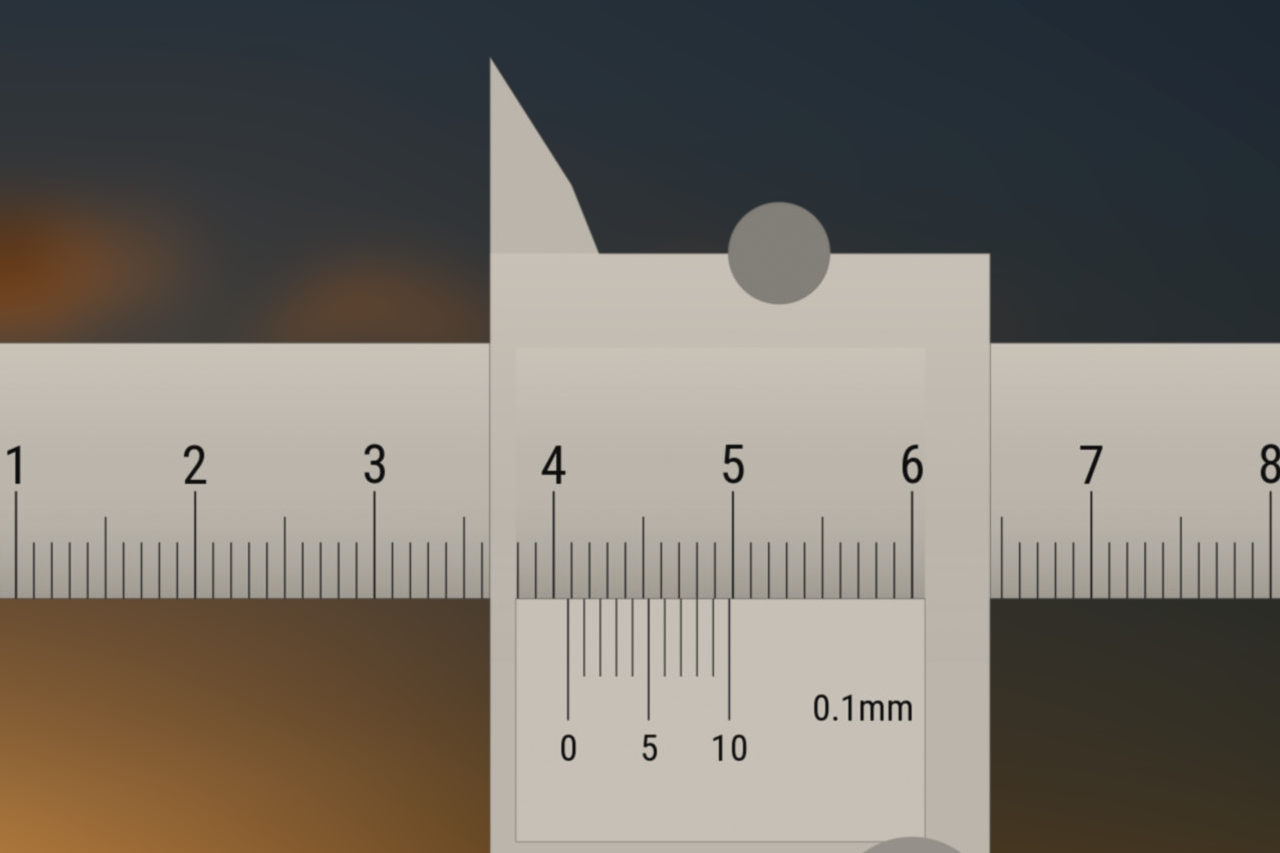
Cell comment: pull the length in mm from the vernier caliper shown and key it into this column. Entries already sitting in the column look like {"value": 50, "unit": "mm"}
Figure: {"value": 40.8, "unit": "mm"}
